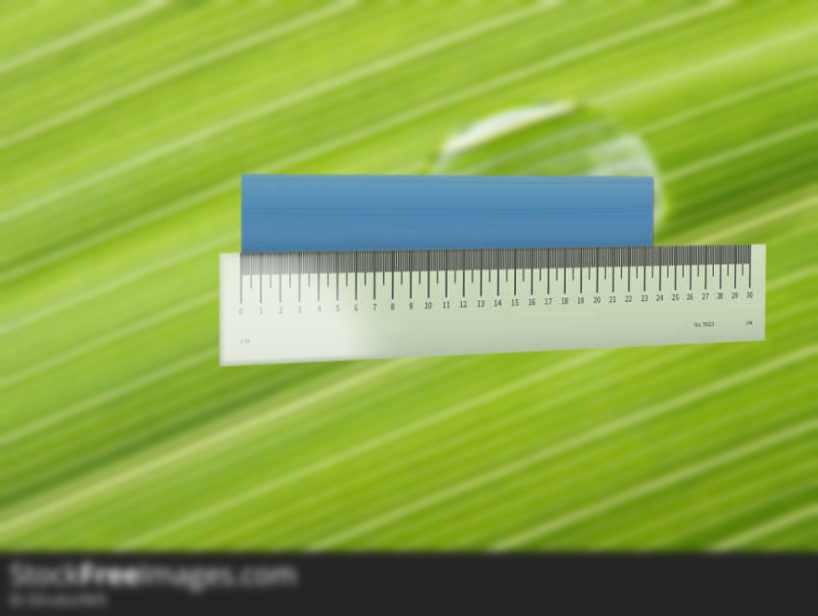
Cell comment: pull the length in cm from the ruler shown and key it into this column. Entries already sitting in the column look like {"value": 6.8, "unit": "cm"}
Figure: {"value": 23.5, "unit": "cm"}
